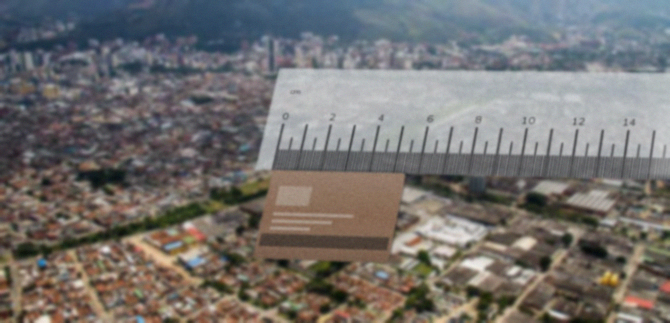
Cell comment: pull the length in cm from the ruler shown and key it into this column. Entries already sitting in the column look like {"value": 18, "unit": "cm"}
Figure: {"value": 5.5, "unit": "cm"}
